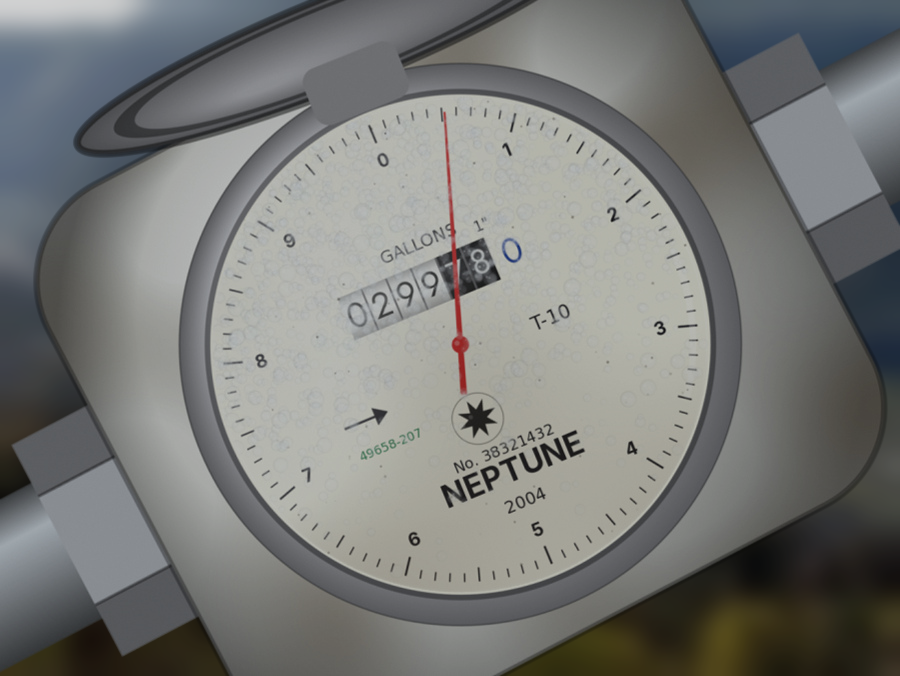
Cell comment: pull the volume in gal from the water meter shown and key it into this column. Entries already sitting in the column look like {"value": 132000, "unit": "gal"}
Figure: {"value": 299780.5, "unit": "gal"}
